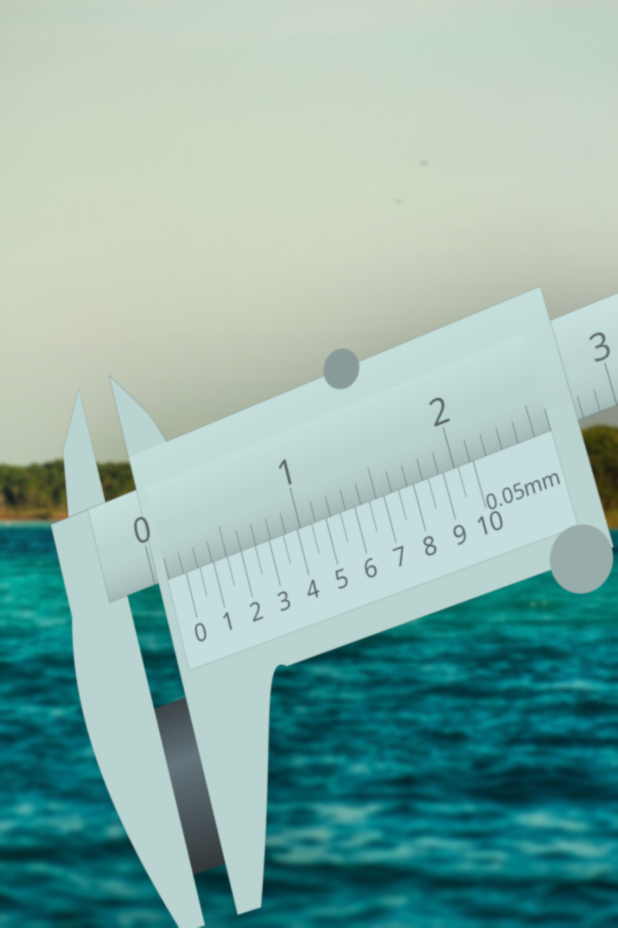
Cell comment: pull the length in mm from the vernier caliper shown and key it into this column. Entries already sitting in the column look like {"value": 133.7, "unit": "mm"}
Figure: {"value": 2.2, "unit": "mm"}
